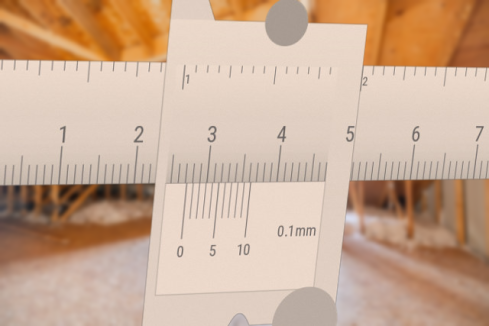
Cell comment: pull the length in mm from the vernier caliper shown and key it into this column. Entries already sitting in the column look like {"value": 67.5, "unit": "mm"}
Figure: {"value": 27.2, "unit": "mm"}
